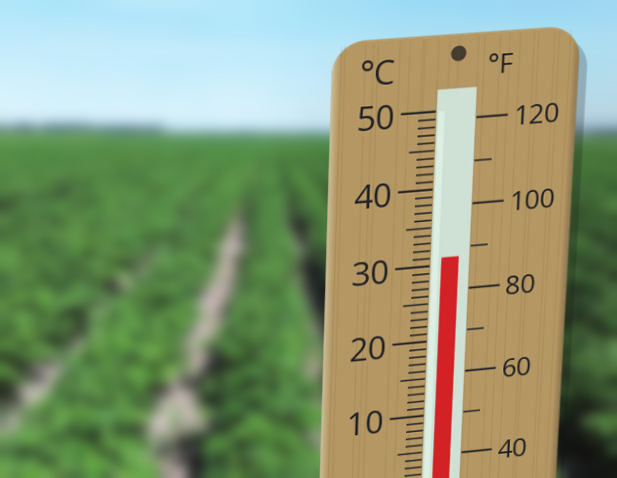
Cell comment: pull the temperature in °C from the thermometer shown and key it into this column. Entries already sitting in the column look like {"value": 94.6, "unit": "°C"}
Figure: {"value": 31, "unit": "°C"}
